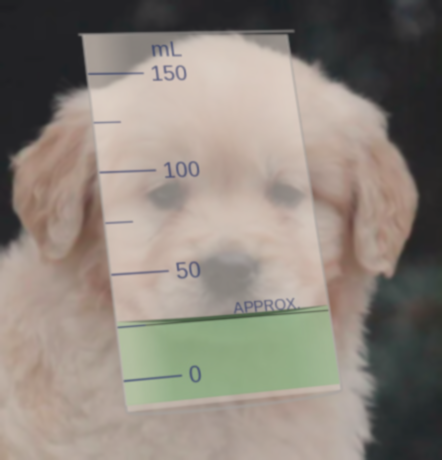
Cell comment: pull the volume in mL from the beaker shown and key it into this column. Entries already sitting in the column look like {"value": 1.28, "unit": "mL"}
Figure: {"value": 25, "unit": "mL"}
